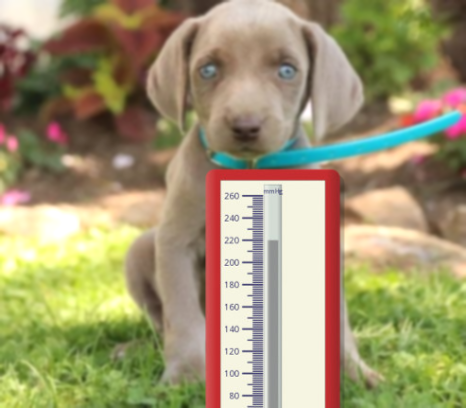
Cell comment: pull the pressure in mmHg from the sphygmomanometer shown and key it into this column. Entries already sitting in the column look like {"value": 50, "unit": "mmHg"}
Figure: {"value": 220, "unit": "mmHg"}
